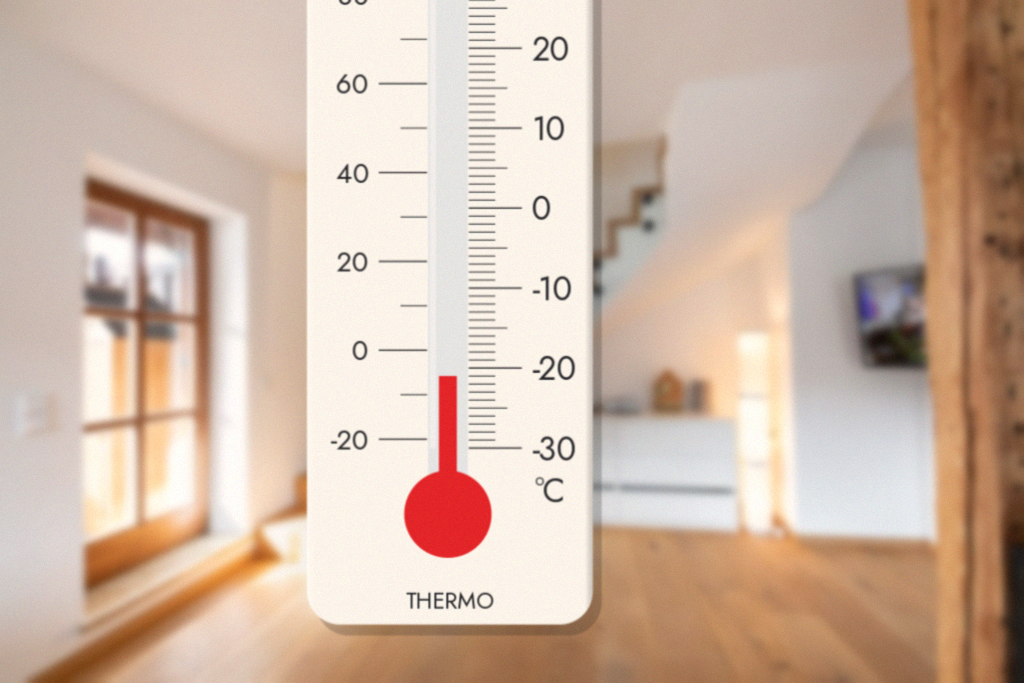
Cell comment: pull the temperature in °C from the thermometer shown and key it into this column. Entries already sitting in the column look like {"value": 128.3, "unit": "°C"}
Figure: {"value": -21, "unit": "°C"}
